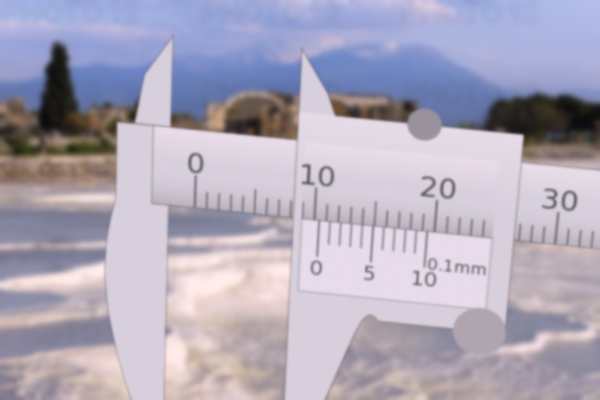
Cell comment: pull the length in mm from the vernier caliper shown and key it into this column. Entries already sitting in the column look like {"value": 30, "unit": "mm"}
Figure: {"value": 10.4, "unit": "mm"}
